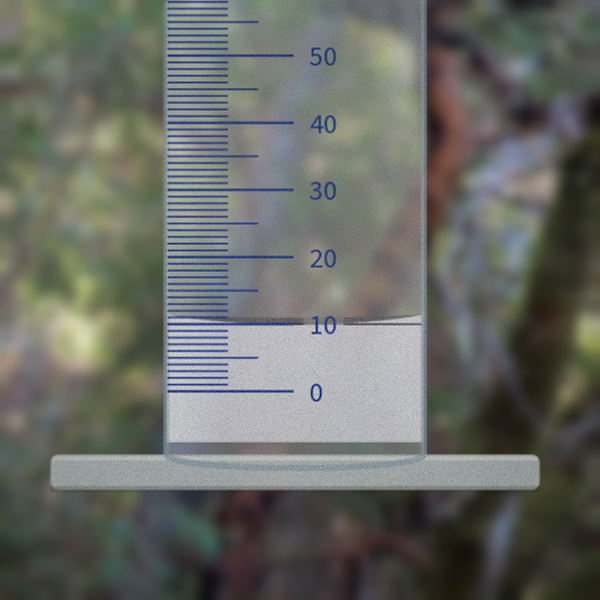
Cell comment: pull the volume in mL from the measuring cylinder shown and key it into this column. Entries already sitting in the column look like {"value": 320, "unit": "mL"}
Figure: {"value": 10, "unit": "mL"}
